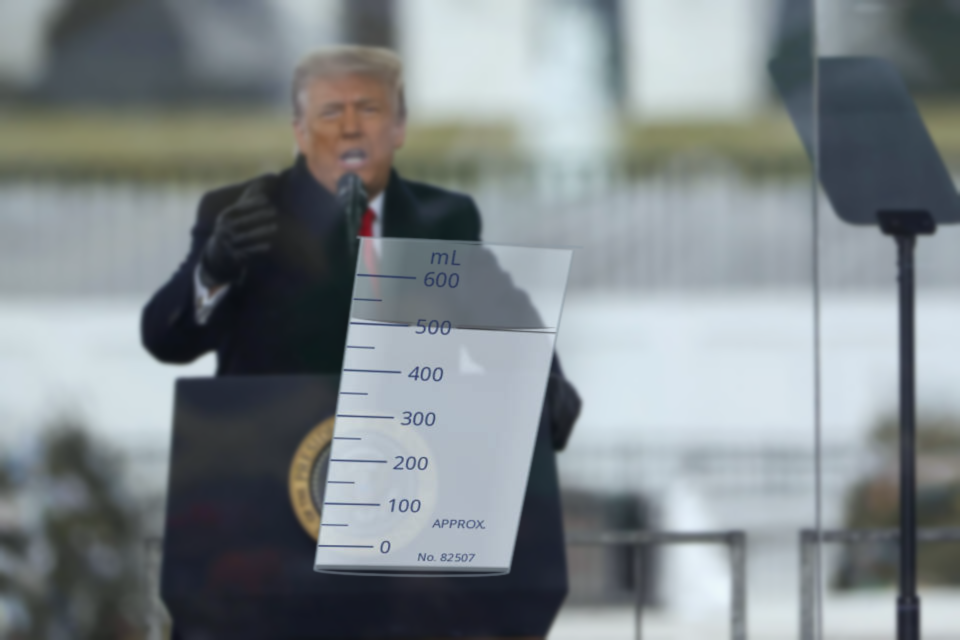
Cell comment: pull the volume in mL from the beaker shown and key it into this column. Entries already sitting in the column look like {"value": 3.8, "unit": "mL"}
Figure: {"value": 500, "unit": "mL"}
